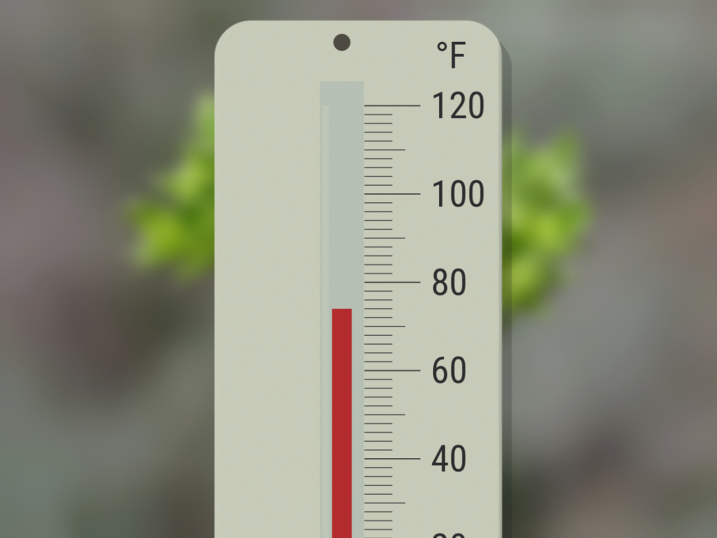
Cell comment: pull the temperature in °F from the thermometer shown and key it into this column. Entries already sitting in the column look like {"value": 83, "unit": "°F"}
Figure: {"value": 74, "unit": "°F"}
